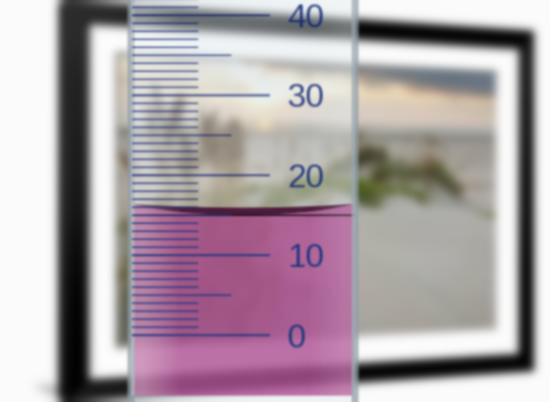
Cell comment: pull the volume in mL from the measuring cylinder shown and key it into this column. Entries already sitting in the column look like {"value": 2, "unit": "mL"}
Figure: {"value": 15, "unit": "mL"}
